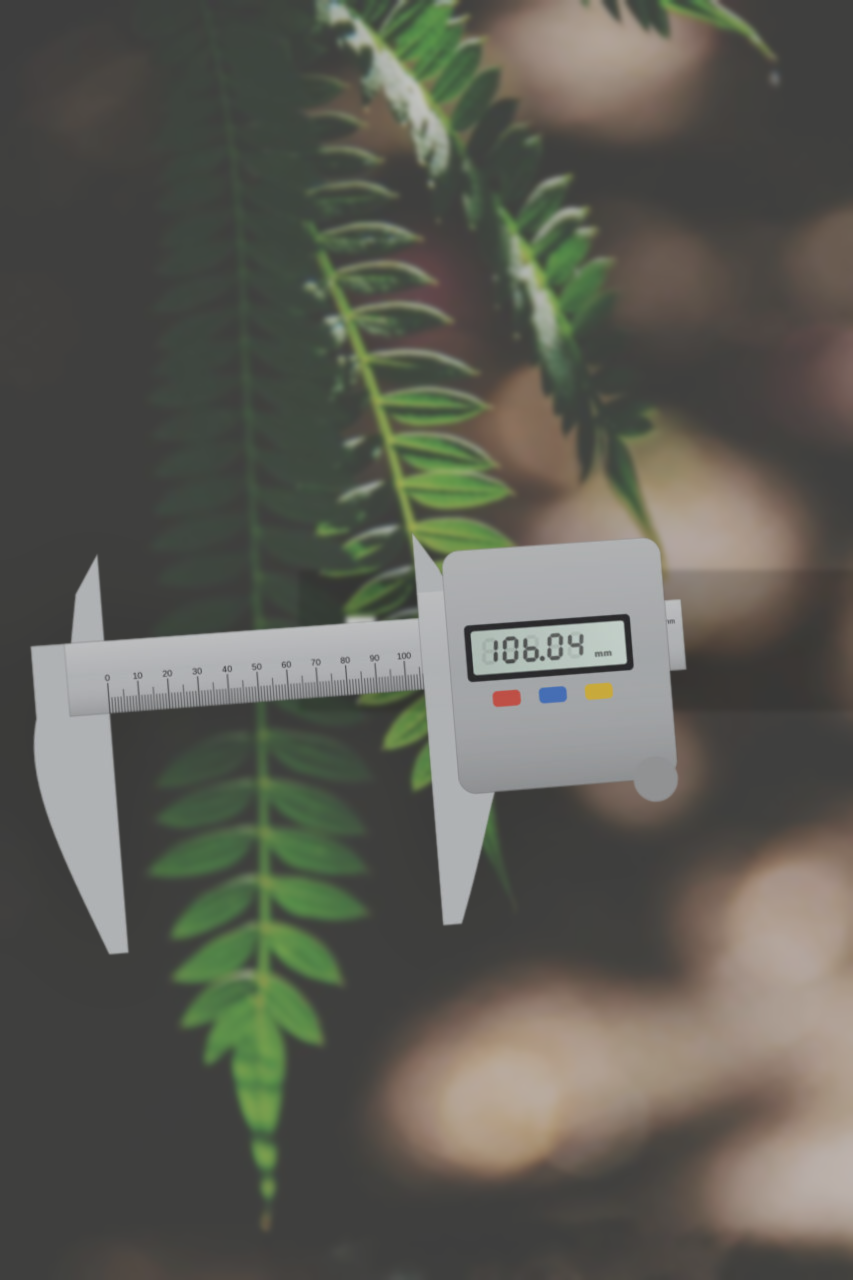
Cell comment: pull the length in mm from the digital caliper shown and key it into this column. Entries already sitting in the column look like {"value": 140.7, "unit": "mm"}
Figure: {"value": 106.04, "unit": "mm"}
